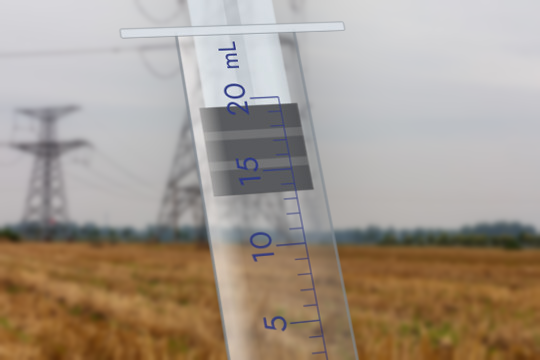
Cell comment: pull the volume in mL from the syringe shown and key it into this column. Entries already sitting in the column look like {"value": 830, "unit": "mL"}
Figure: {"value": 13.5, "unit": "mL"}
